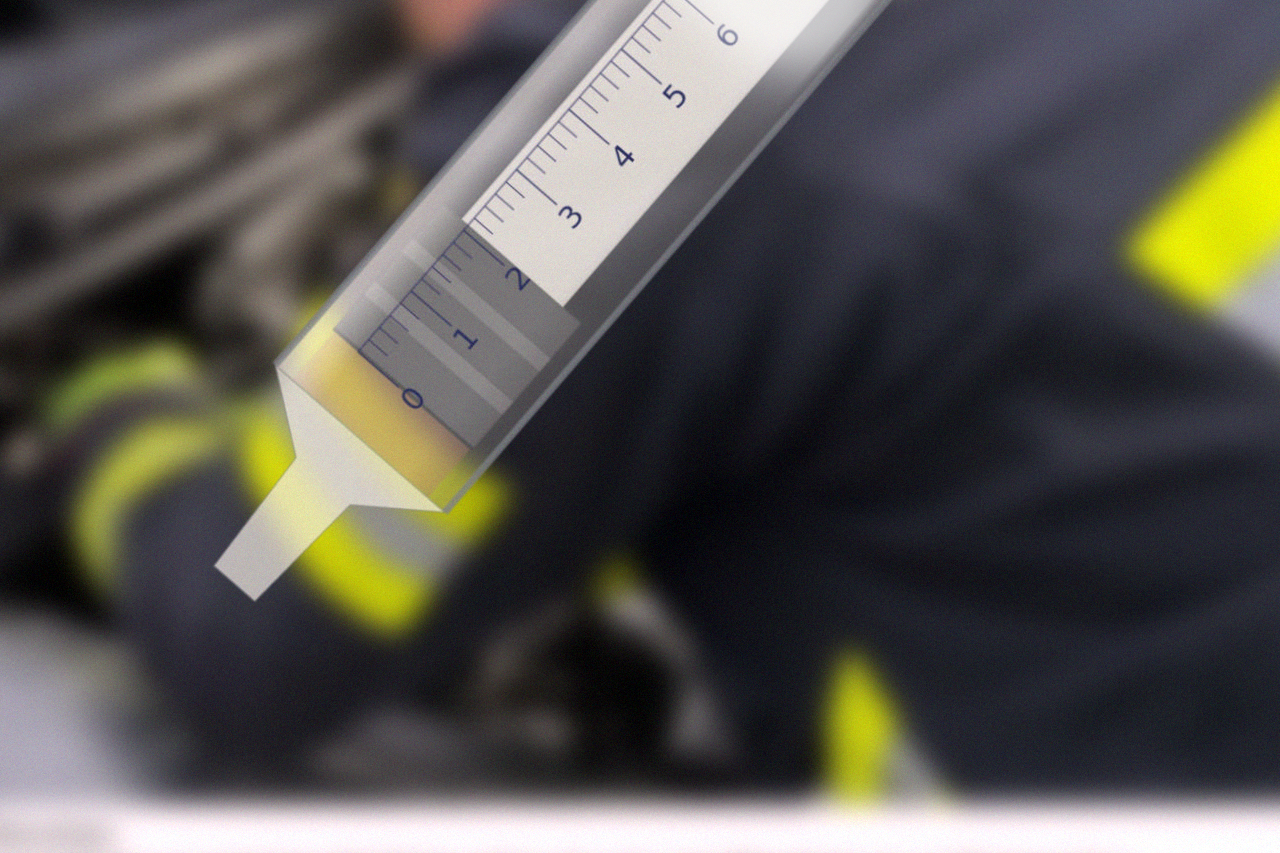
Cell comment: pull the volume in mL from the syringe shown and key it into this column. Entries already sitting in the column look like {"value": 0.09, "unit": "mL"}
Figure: {"value": 0, "unit": "mL"}
